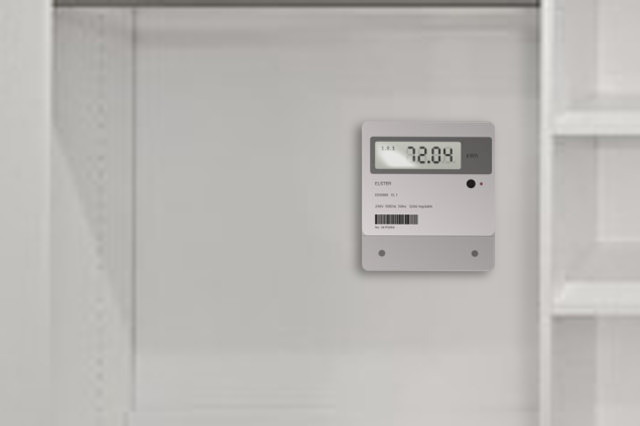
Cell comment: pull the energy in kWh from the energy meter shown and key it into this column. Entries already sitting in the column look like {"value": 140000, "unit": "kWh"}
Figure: {"value": 72.04, "unit": "kWh"}
